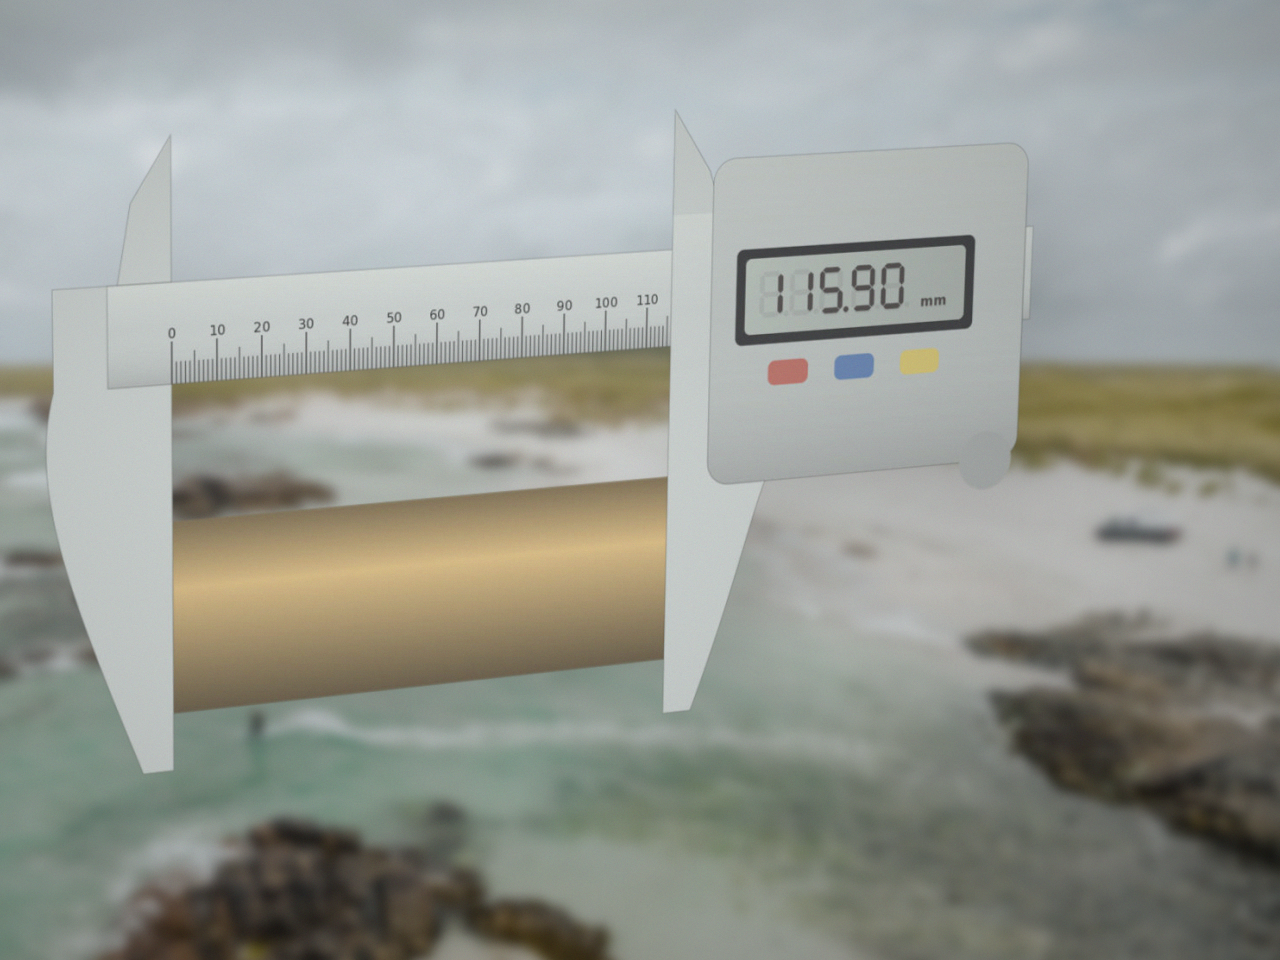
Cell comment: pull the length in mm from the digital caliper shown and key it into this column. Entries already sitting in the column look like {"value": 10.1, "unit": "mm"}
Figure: {"value": 115.90, "unit": "mm"}
